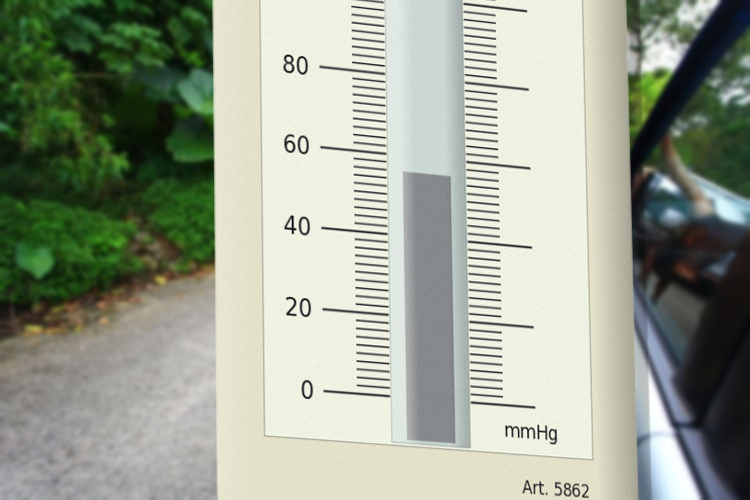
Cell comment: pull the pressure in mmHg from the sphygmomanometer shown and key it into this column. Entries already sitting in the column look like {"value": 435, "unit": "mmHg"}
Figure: {"value": 56, "unit": "mmHg"}
